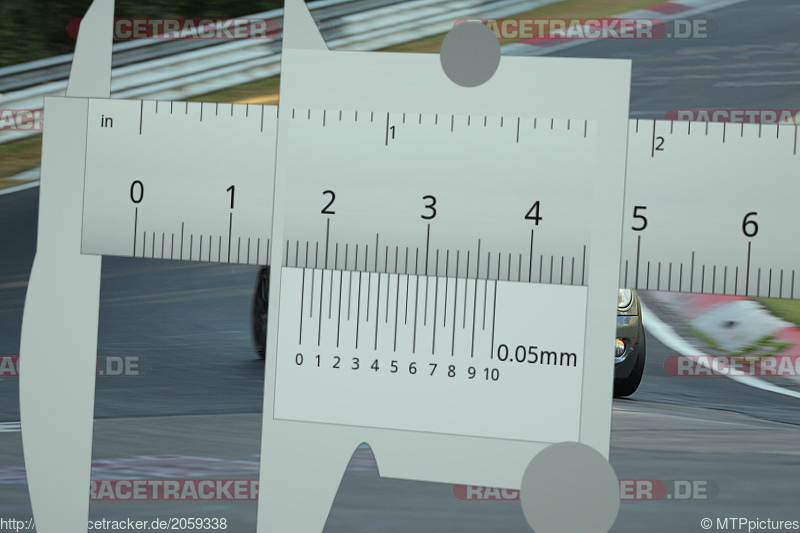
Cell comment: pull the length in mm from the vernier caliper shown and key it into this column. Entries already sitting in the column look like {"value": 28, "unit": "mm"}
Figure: {"value": 17.8, "unit": "mm"}
